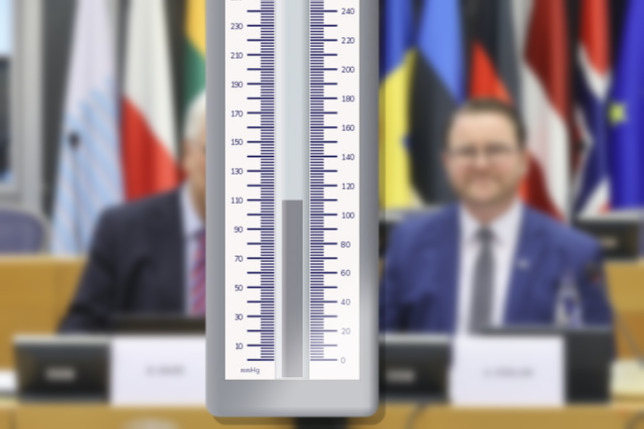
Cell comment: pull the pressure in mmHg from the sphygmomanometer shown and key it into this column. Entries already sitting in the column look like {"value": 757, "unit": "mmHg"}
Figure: {"value": 110, "unit": "mmHg"}
